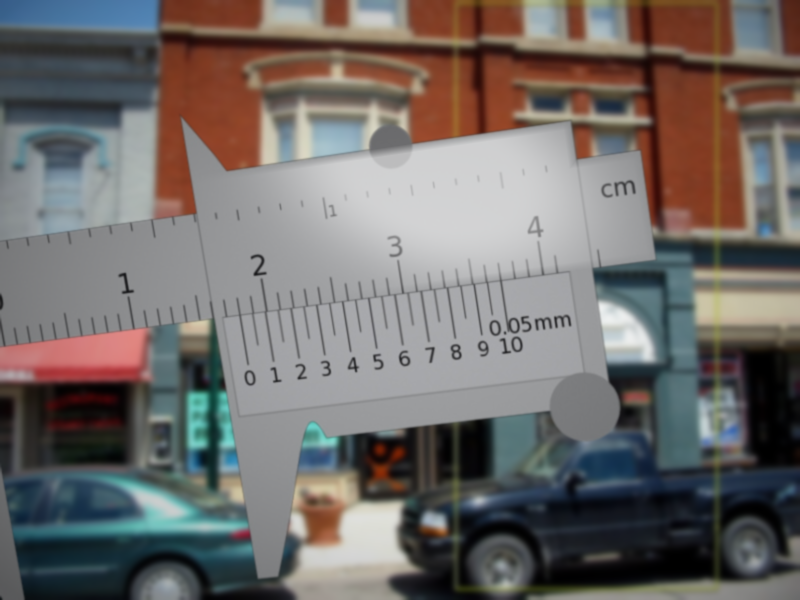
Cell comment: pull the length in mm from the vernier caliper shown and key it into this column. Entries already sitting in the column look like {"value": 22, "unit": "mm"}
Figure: {"value": 18.0, "unit": "mm"}
